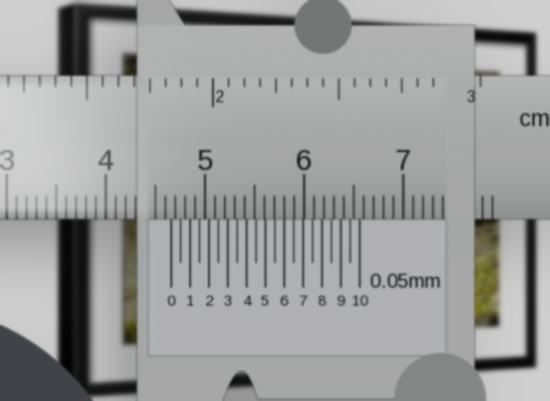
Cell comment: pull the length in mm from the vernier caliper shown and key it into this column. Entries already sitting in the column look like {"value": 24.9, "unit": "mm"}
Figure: {"value": 46.6, "unit": "mm"}
